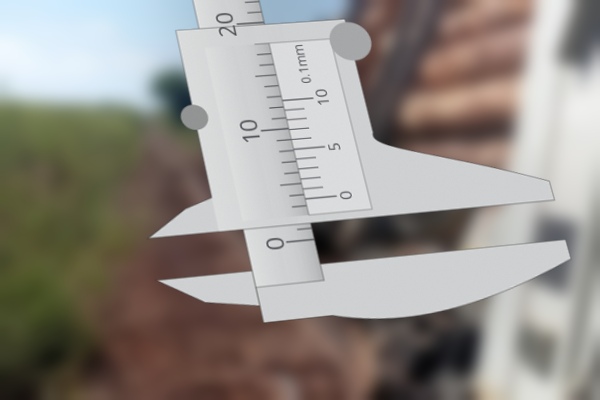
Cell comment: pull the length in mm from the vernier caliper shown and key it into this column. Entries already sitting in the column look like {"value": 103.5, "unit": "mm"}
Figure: {"value": 3.6, "unit": "mm"}
